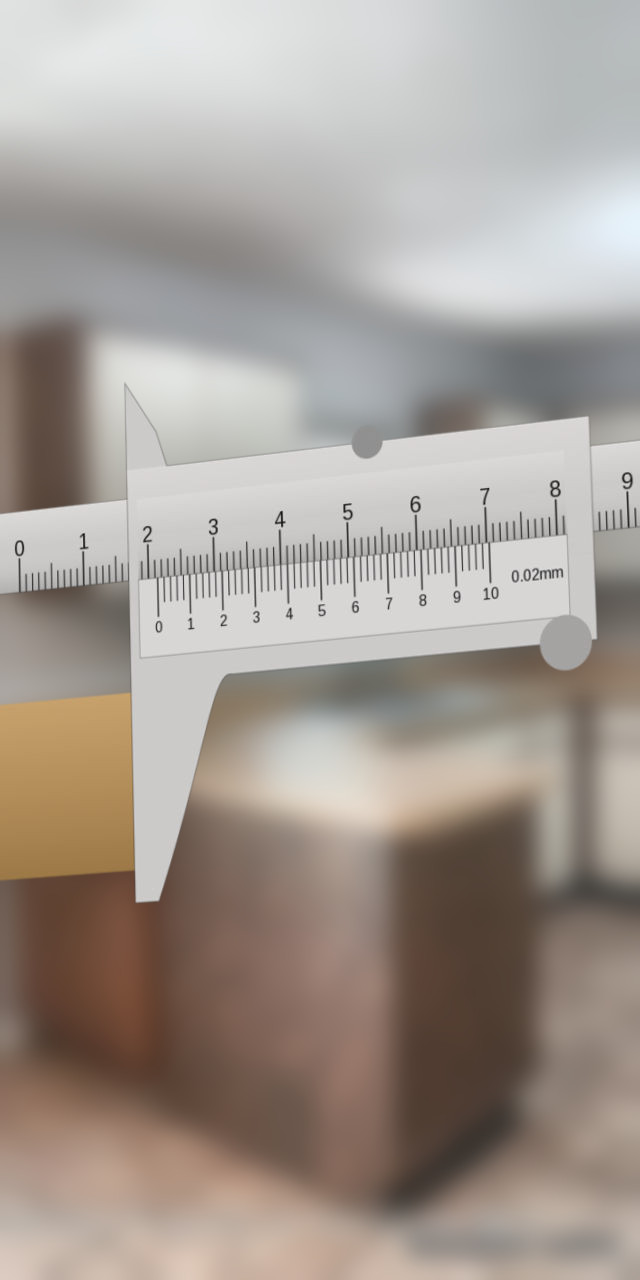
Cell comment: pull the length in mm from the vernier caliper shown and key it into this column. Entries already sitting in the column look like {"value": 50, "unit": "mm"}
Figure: {"value": 21.4, "unit": "mm"}
